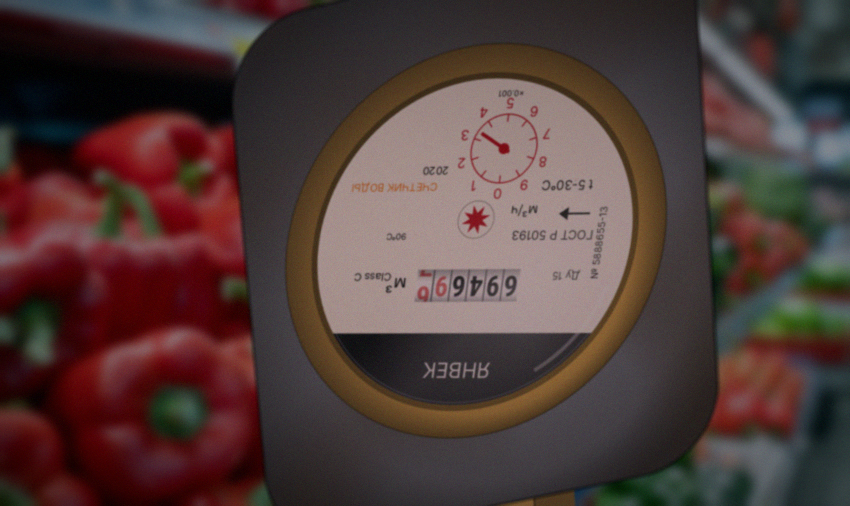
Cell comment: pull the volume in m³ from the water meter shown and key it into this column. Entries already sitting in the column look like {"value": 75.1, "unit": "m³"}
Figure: {"value": 6946.963, "unit": "m³"}
